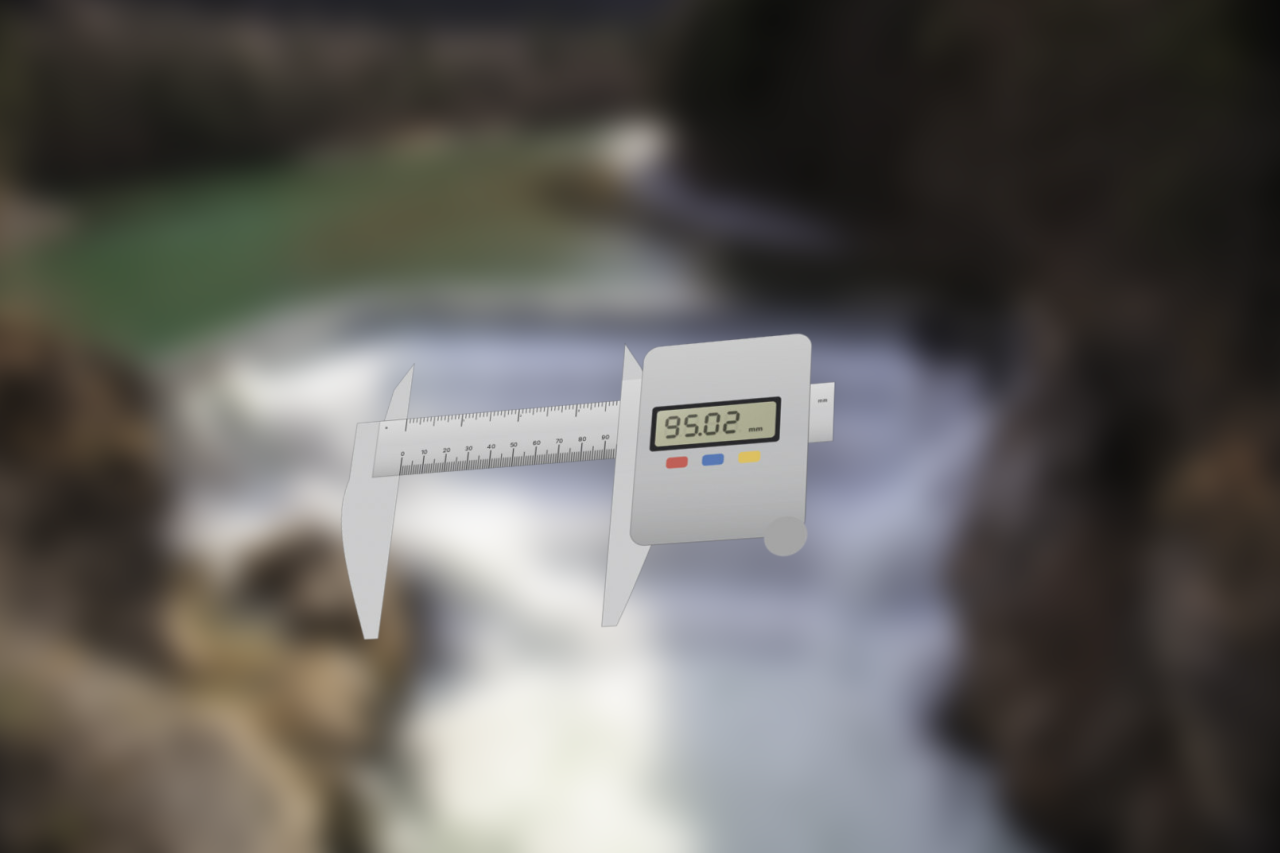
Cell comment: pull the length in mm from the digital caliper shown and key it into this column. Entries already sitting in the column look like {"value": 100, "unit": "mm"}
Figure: {"value": 95.02, "unit": "mm"}
